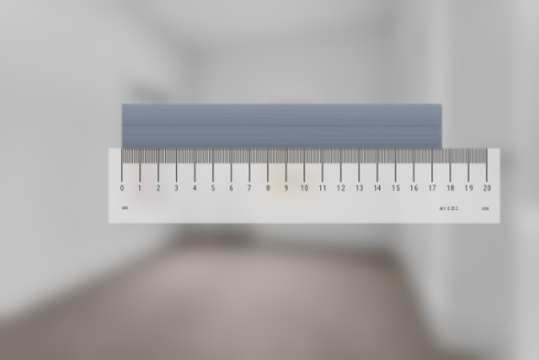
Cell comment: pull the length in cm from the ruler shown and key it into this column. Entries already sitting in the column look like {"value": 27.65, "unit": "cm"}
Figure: {"value": 17.5, "unit": "cm"}
